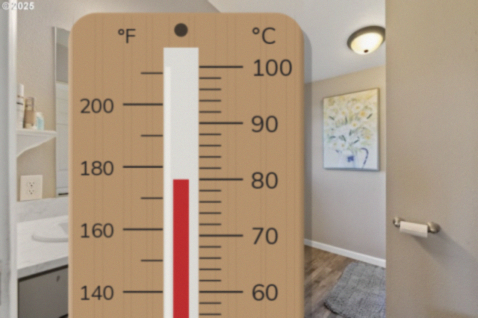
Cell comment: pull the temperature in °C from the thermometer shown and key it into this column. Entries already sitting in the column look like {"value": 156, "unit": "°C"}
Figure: {"value": 80, "unit": "°C"}
